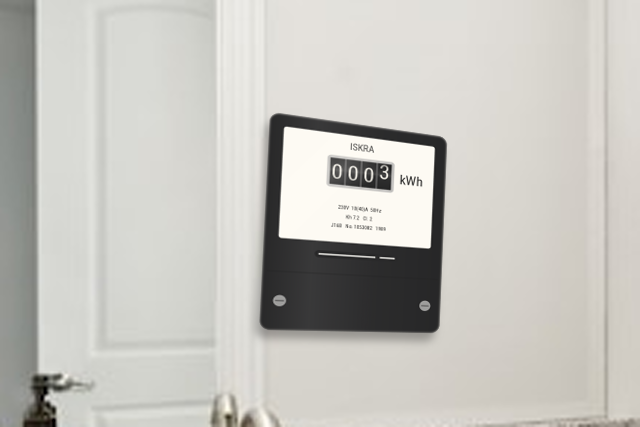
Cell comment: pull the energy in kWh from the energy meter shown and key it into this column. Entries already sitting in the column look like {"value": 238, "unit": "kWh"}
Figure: {"value": 3, "unit": "kWh"}
